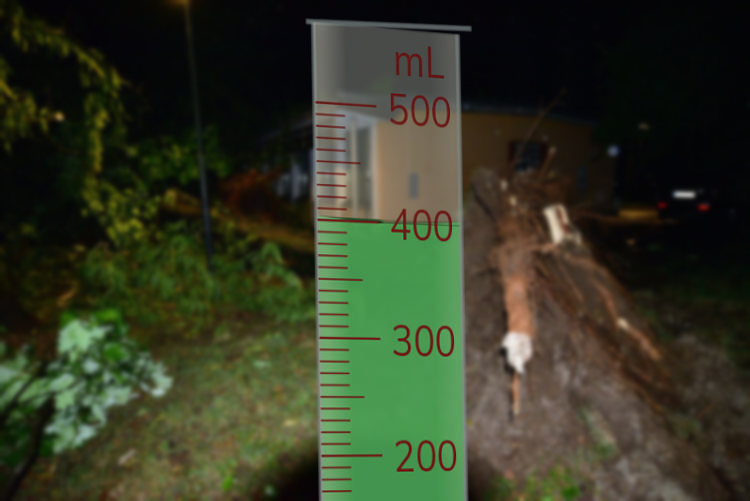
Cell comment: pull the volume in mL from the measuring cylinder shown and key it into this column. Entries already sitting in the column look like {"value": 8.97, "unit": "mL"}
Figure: {"value": 400, "unit": "mL"}
